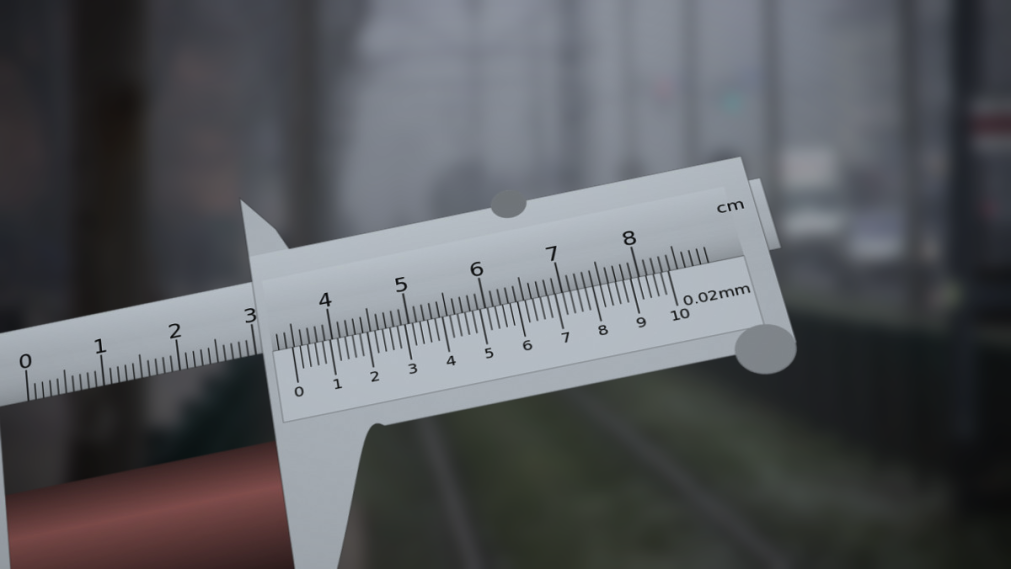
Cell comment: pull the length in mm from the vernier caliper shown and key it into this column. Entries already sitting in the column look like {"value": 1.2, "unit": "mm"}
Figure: {"value": 34.8, "unit": "mm"}
